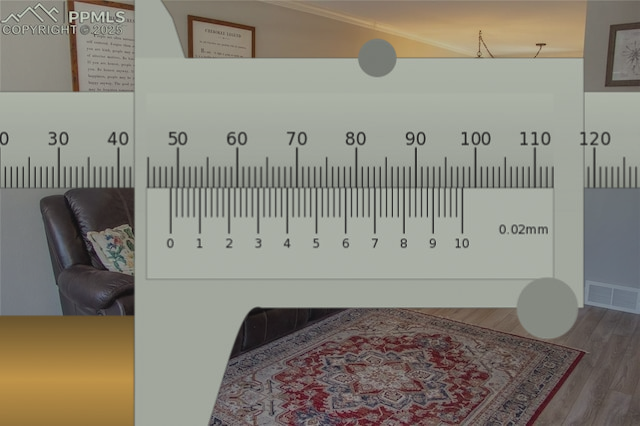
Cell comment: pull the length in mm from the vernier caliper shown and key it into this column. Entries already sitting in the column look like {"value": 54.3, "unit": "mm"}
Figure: {"value": 48.8, "unit": "mm"}
